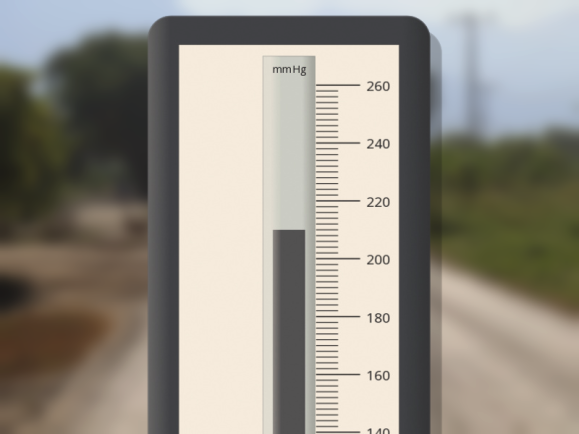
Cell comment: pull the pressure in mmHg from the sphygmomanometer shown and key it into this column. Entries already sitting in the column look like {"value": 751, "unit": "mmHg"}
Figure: {"value": 210, "unit": "mmHg"}
